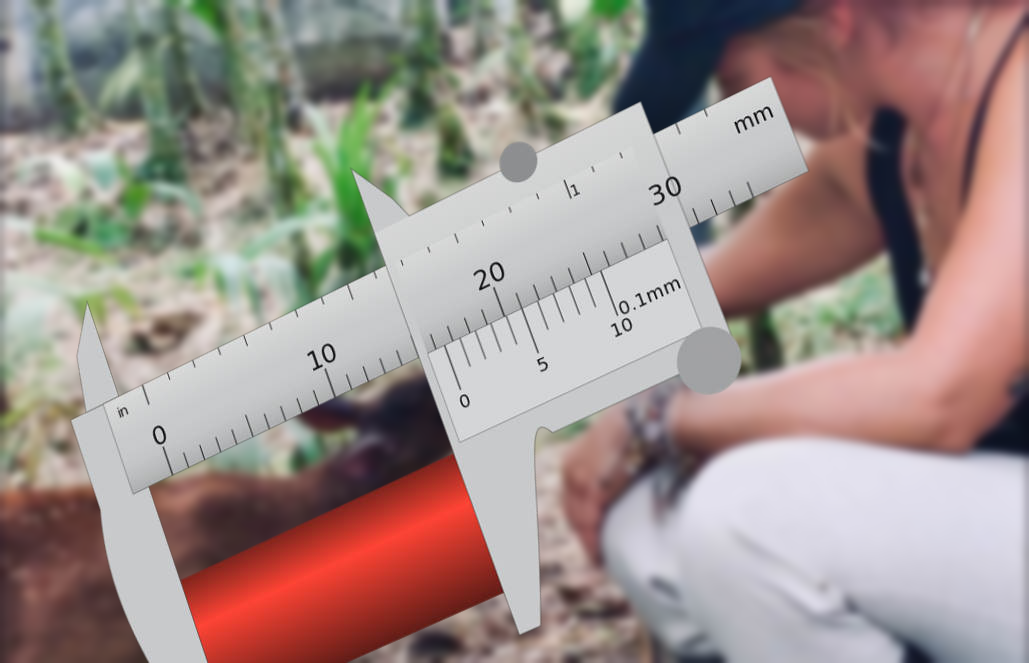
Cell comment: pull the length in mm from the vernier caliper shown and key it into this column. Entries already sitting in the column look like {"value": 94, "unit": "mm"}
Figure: {"value": 16.5, "unit": "mm"}
